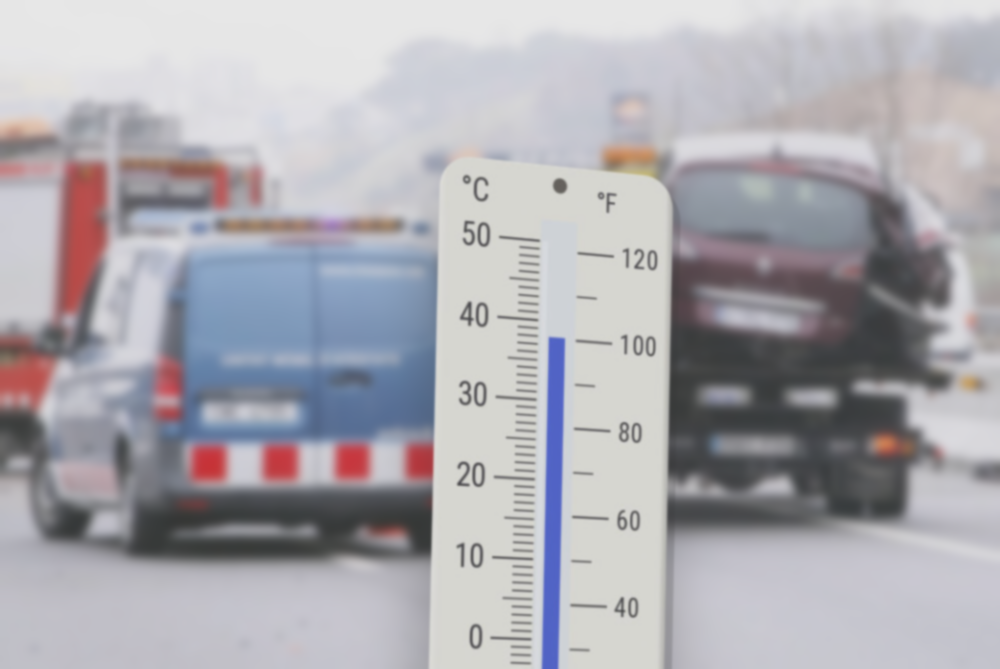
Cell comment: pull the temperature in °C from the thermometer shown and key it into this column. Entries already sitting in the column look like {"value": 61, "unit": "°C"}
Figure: {"value": 38, "unit": "°C"}
